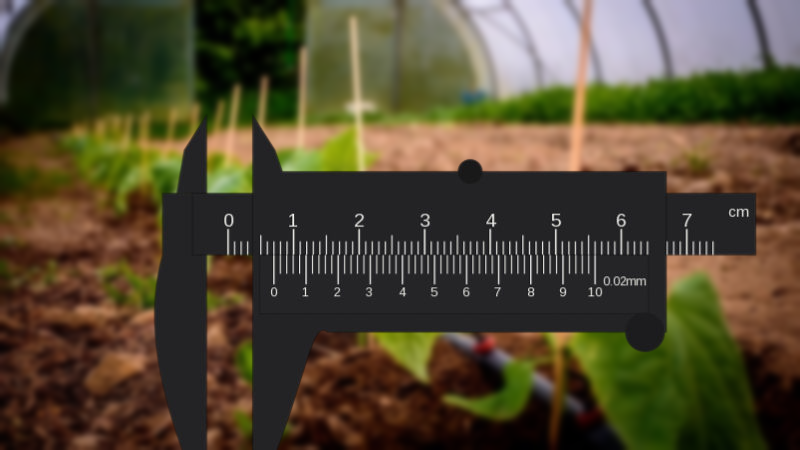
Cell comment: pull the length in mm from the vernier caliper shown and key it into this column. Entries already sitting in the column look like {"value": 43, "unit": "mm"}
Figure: {"value": 7.0, "unit": "mm"}
